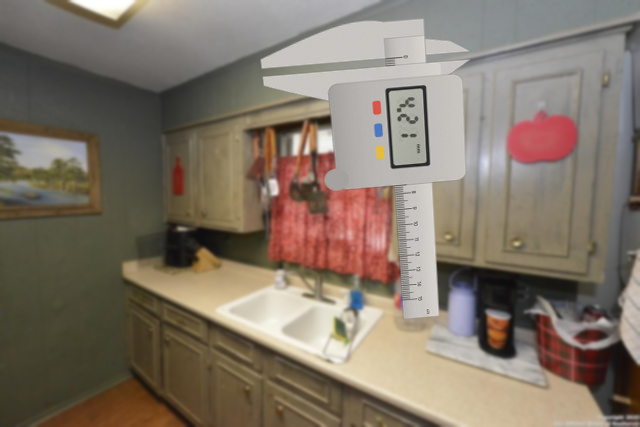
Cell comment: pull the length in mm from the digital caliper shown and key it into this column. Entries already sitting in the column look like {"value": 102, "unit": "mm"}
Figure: {"value": 4.21, "unit": "mm"}
